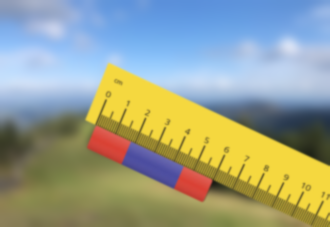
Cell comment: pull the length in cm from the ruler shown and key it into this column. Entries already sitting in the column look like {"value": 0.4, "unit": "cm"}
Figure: {"value": 6, "unit": "cm"}
